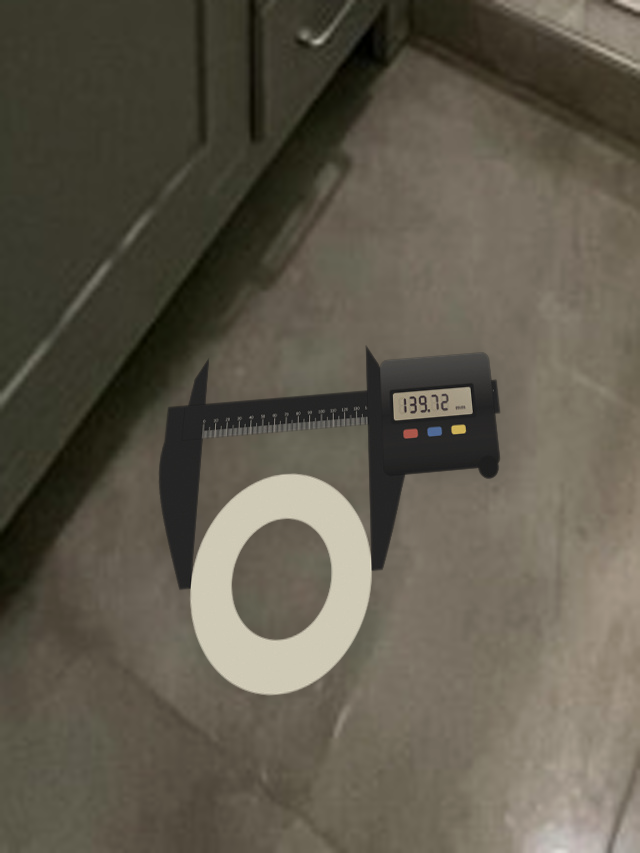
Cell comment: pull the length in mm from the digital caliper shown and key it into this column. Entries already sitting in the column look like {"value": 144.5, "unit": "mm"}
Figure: {"value": 139.72, "unit": "mm"}
